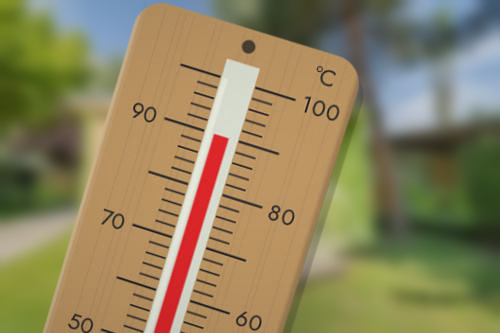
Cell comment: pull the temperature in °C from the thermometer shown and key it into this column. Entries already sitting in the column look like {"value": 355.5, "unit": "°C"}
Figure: {"value": 90, "unit": "°C"}
